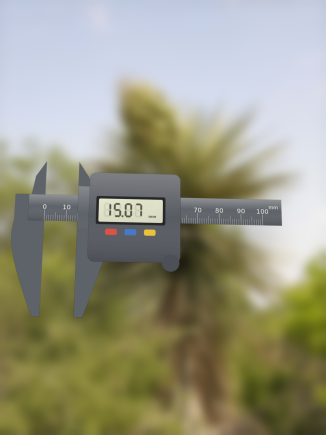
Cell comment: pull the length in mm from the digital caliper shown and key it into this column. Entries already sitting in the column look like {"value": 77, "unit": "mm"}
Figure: {"value": 15.07, "unit": "mm"}
